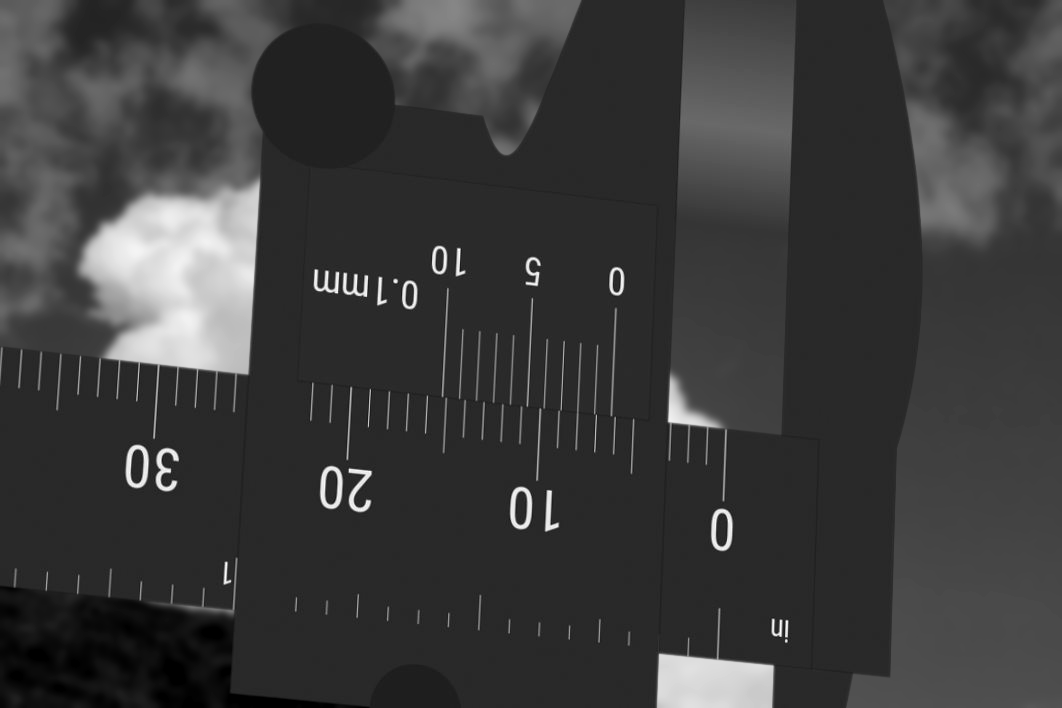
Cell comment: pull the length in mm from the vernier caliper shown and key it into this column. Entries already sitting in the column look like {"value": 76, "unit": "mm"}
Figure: {"value": 6.2, "unit": "mm"}
